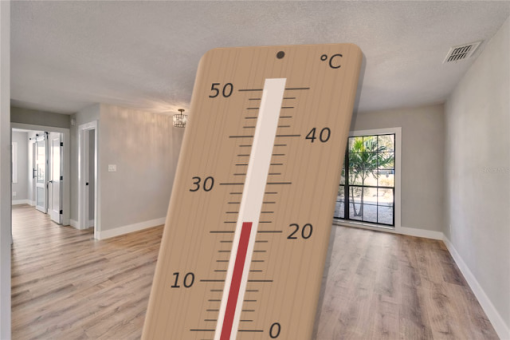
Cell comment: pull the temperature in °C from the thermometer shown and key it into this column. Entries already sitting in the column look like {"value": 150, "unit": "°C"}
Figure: {"value": 22, "unit": "°C"}
